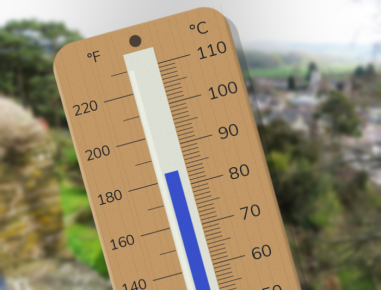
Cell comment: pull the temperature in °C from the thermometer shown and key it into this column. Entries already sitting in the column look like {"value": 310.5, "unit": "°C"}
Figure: {"value": 84, "unit": "°C"}
